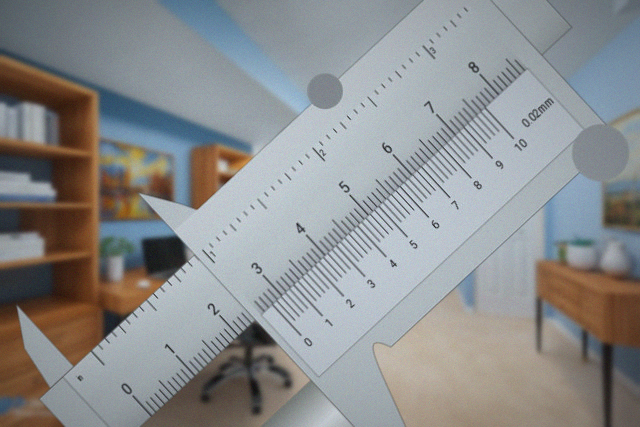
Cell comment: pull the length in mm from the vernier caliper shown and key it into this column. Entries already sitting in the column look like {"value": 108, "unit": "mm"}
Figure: {"value": 27.8, "unit": "mm"}
